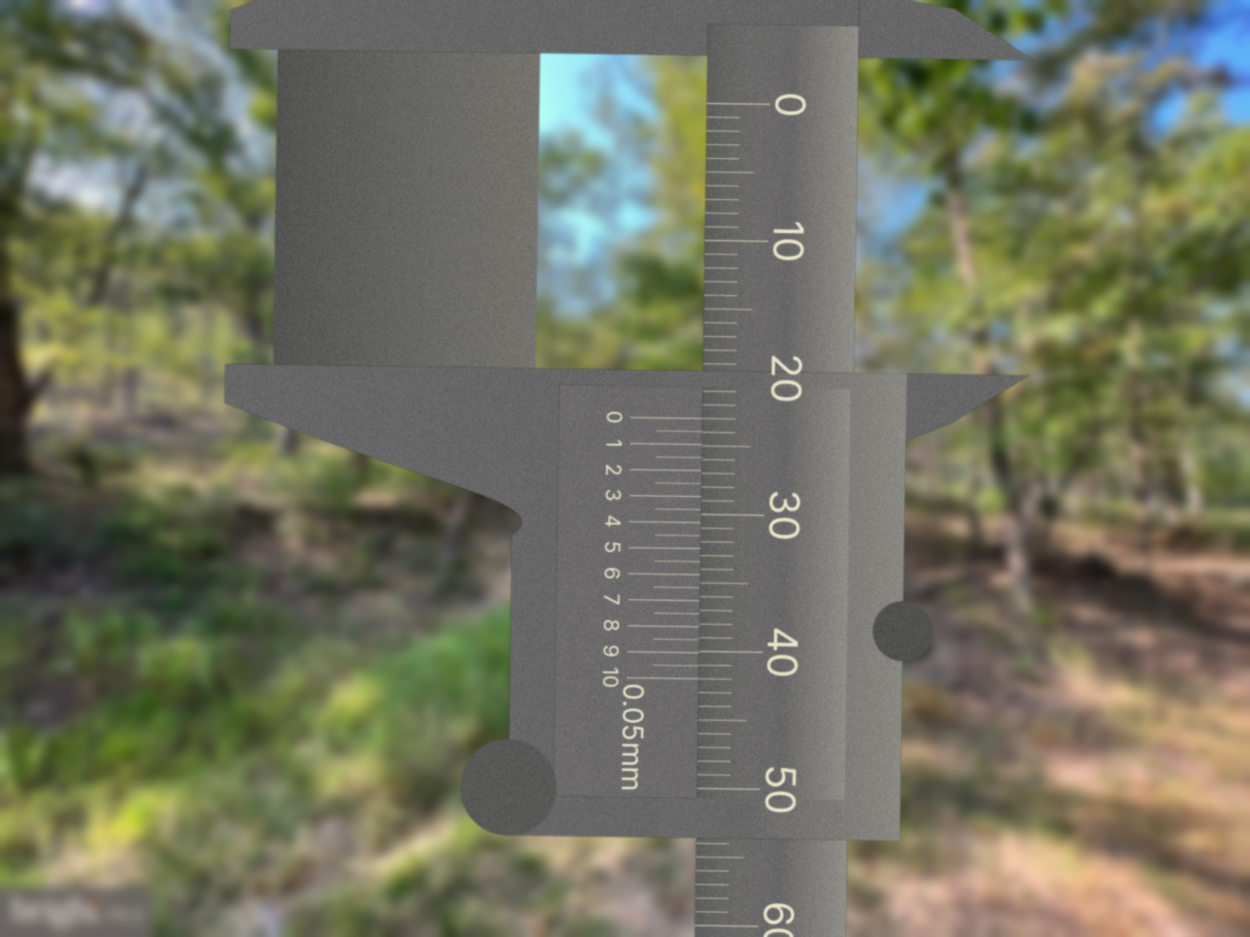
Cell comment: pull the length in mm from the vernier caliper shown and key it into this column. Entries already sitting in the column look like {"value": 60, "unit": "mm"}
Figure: {"value": 23.0, "unit": "mm"}
